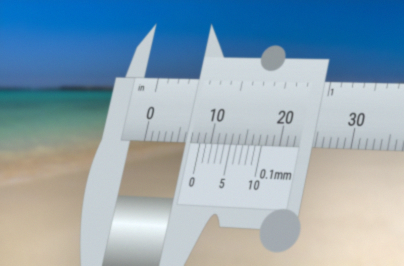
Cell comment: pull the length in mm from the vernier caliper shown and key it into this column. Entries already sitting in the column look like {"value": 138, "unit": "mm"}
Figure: {"value": 8.4, "unit": "mm"}
